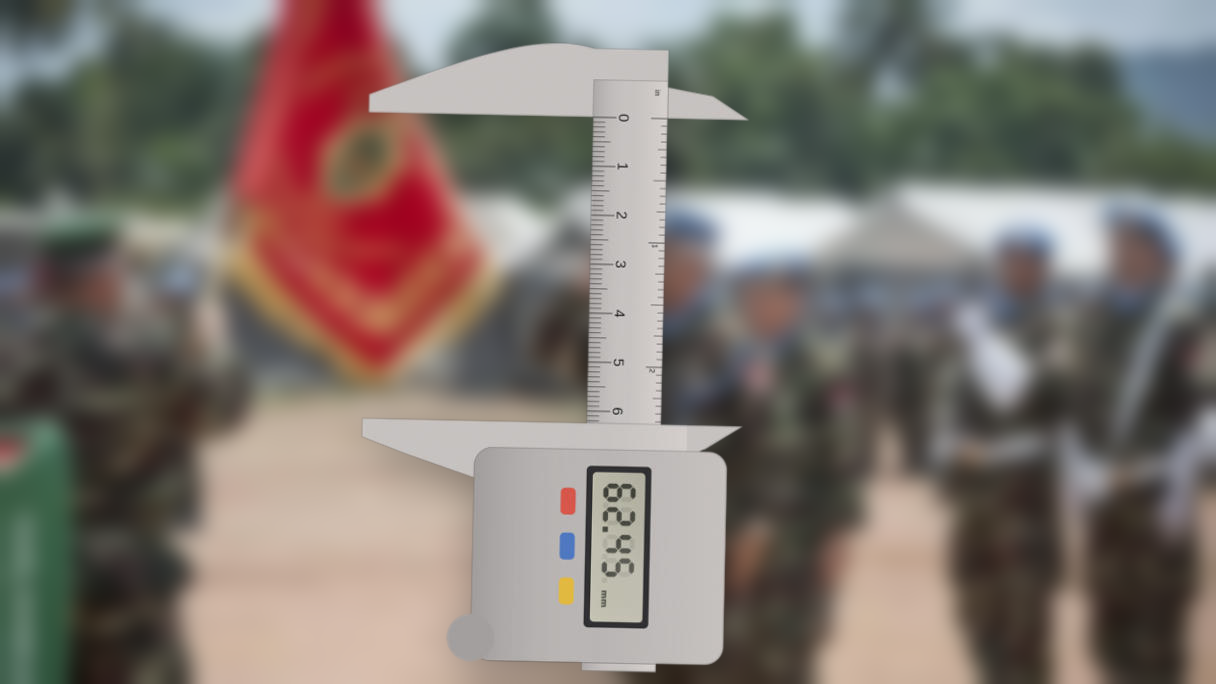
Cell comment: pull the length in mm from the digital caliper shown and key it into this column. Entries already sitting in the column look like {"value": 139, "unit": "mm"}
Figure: {"value": 62.45, "unit": "mm"}
